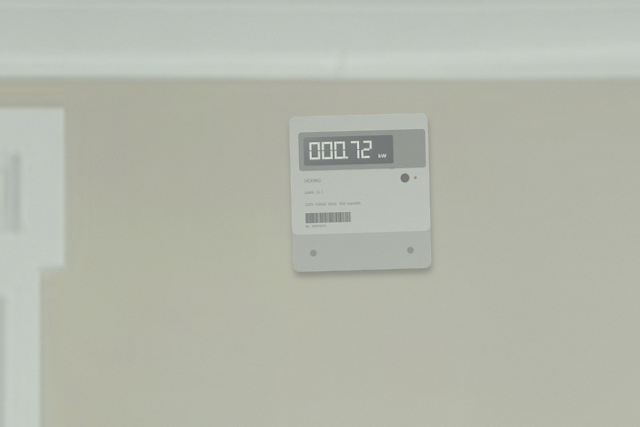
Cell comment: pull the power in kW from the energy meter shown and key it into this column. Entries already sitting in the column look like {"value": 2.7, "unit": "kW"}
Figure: {"value": 0.72, "unit": "kW"}
